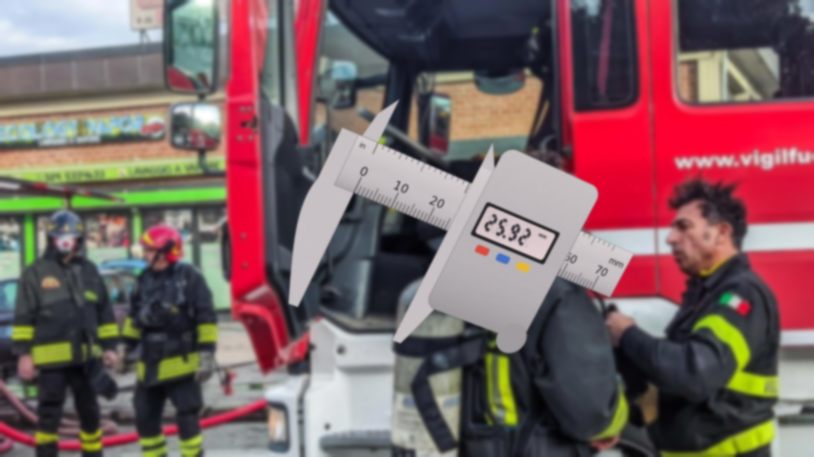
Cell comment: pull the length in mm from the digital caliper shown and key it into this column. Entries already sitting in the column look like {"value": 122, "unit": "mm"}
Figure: {"value": 25.92, "unit": "mm"}
